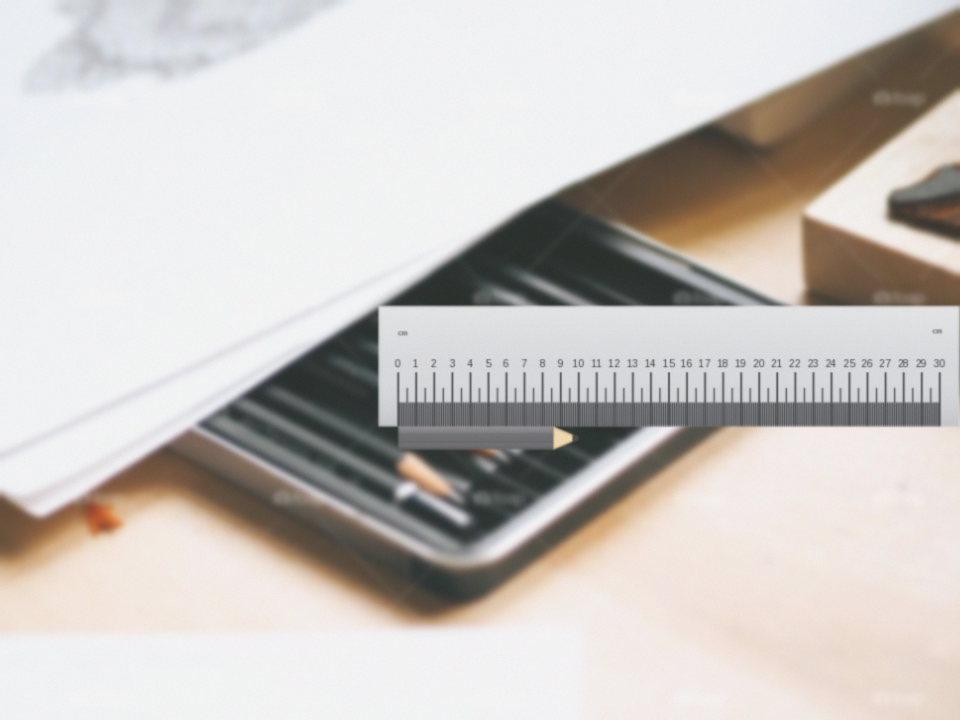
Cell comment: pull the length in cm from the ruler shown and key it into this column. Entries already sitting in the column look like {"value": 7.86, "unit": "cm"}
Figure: {"value": 10, "unit": "cm"}
